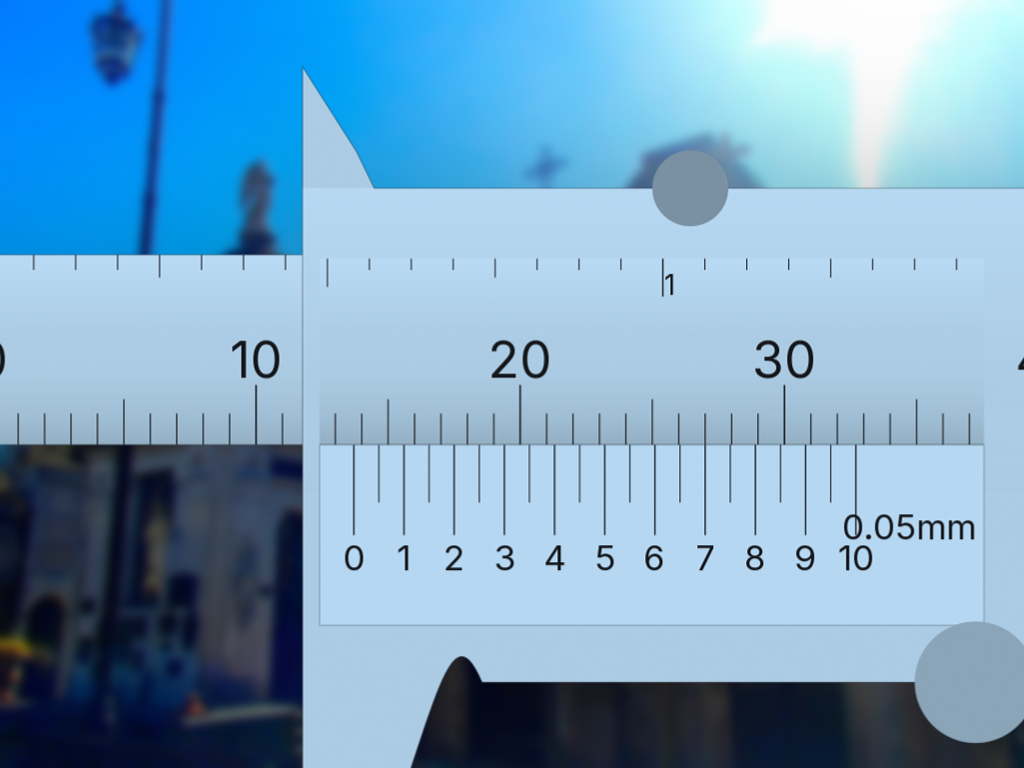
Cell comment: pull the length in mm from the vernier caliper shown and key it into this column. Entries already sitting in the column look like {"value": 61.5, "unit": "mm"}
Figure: {"value": 13.70, "unit": "mm"}
